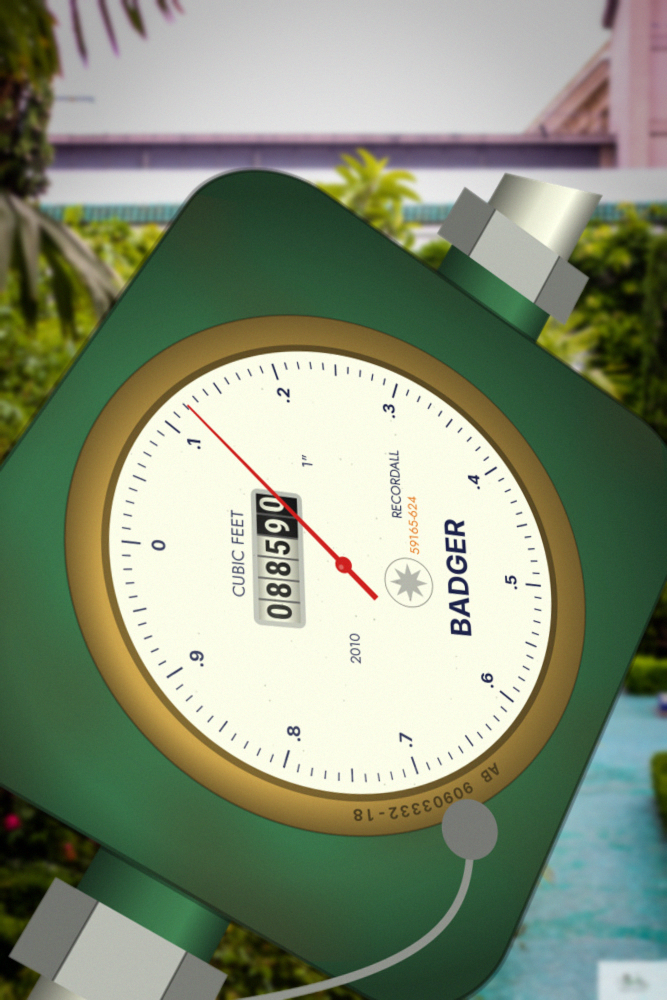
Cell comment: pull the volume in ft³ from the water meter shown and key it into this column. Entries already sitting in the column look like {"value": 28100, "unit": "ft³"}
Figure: {"value": 88590.12, "unit": "ft³"}
